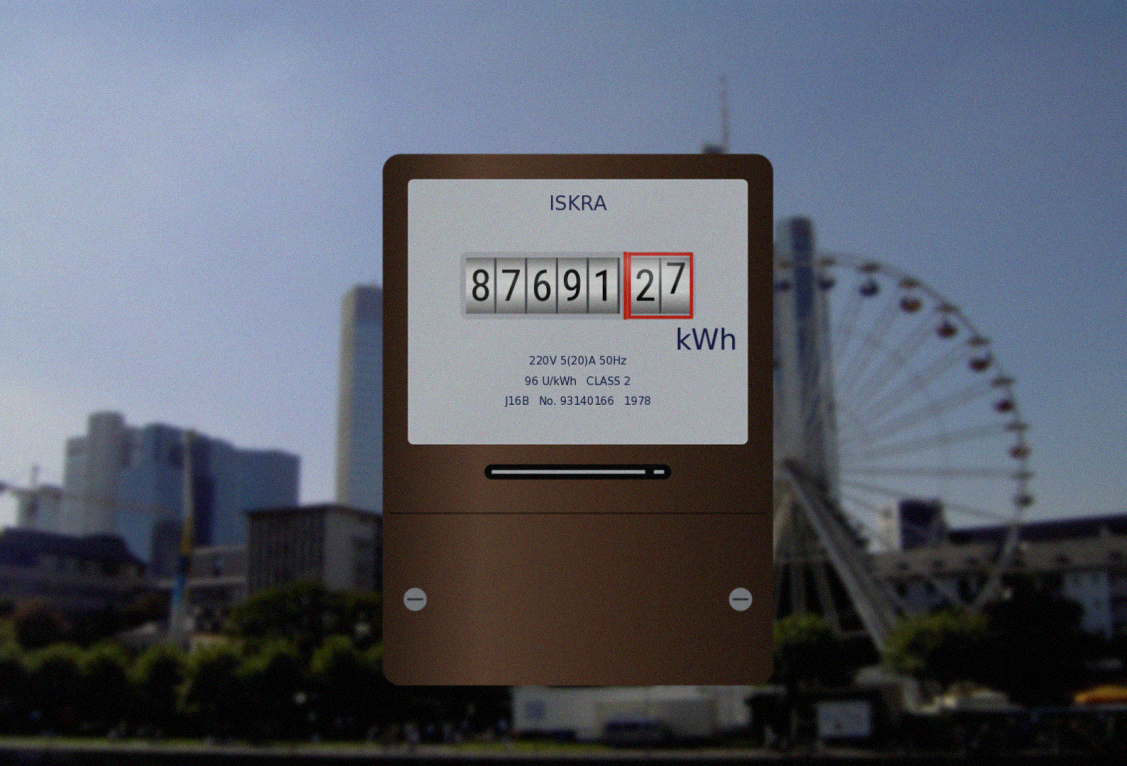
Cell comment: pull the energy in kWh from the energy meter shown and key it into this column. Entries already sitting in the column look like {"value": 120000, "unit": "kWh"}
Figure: {"value": 87691.27, "unit": "kWh"}
